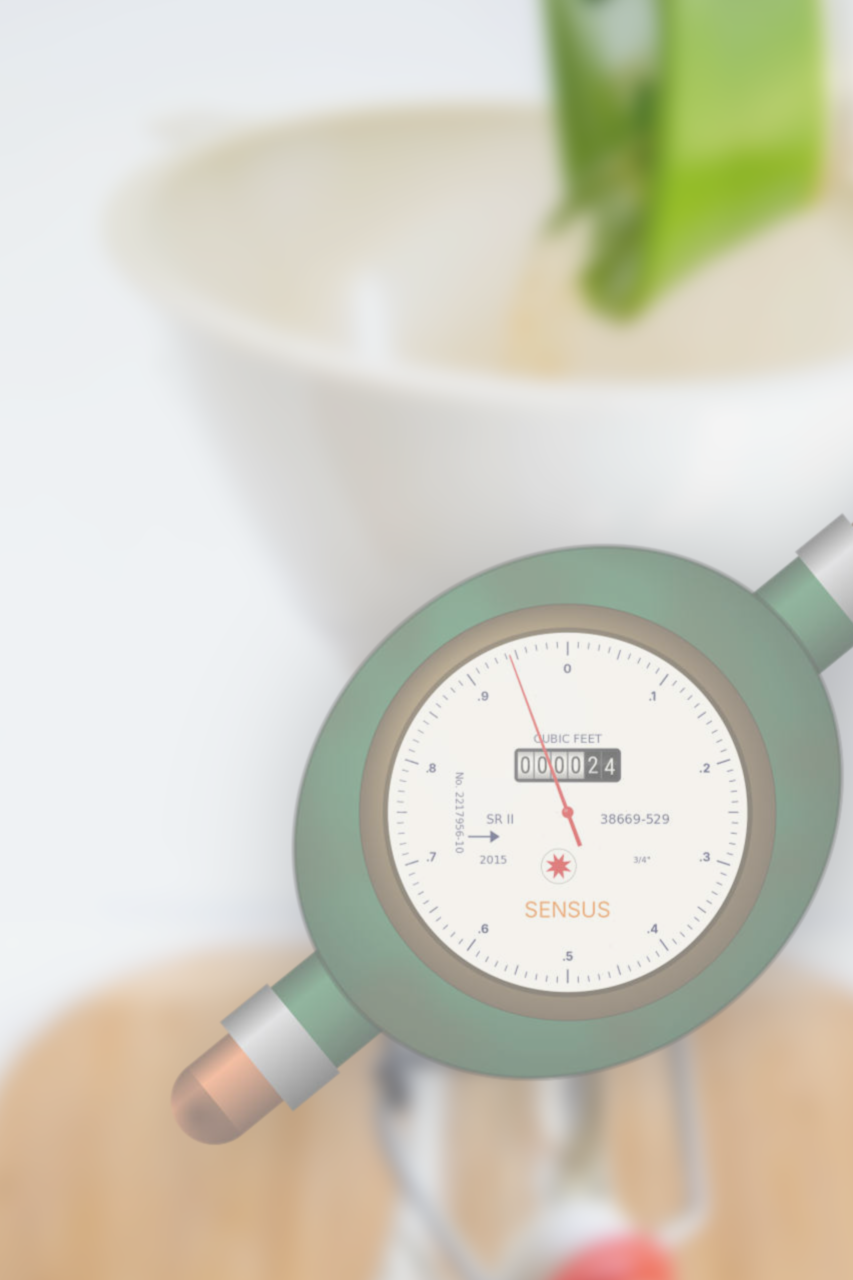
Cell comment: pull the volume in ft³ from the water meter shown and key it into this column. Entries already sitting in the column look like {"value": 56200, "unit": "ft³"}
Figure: {"value": 23.94, "unit": "ft³"}
